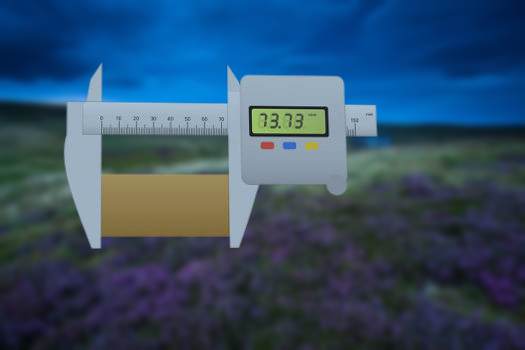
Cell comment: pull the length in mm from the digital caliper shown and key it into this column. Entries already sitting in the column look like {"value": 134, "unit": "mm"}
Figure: {"value": 73.73, "unit": "mm"}
